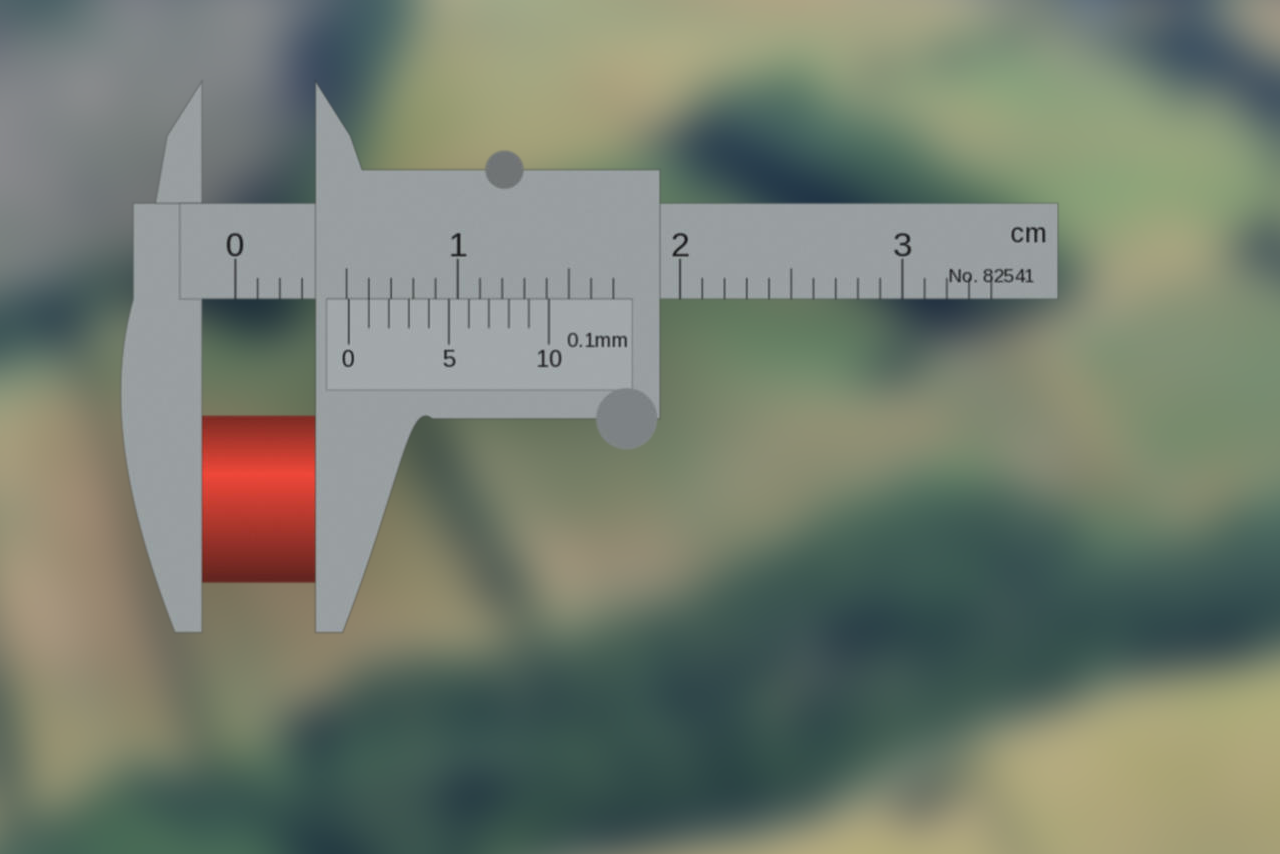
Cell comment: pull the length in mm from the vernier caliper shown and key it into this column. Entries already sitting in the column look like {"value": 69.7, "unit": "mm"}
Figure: {"value": 5.1, "unit": "mm"}
